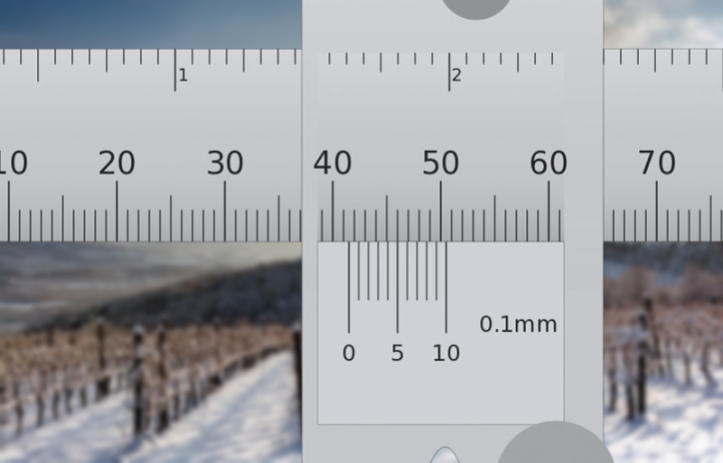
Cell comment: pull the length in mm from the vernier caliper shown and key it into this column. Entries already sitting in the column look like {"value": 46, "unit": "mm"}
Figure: {"value": 41.5, "unit": "mm"}
